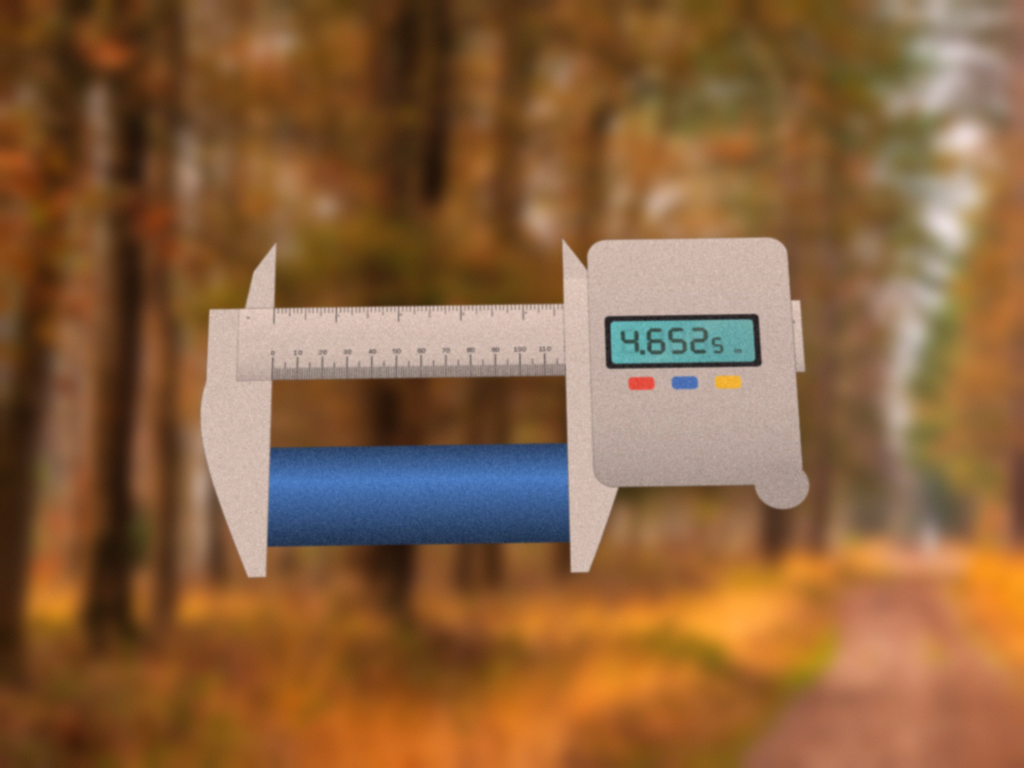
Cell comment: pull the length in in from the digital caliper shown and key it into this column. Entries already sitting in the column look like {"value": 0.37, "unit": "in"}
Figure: {"value": 4.6525, "unit": "in"}
